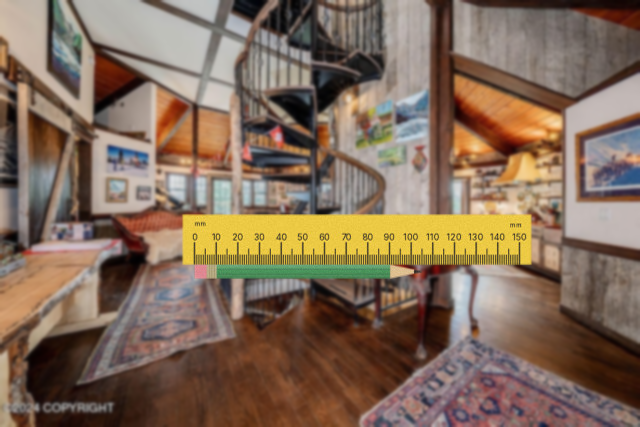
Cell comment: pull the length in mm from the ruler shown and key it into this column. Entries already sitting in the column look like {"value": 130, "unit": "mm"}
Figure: {"value": 105, "unit": "mm"}
